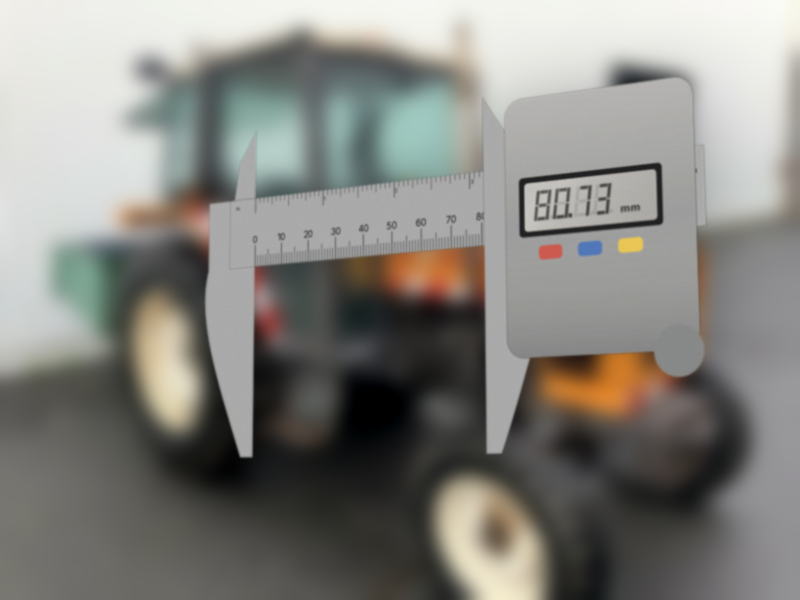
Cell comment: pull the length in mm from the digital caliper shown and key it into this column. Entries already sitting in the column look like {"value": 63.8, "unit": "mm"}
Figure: {"value": 80.73, "unit": "mm"}
